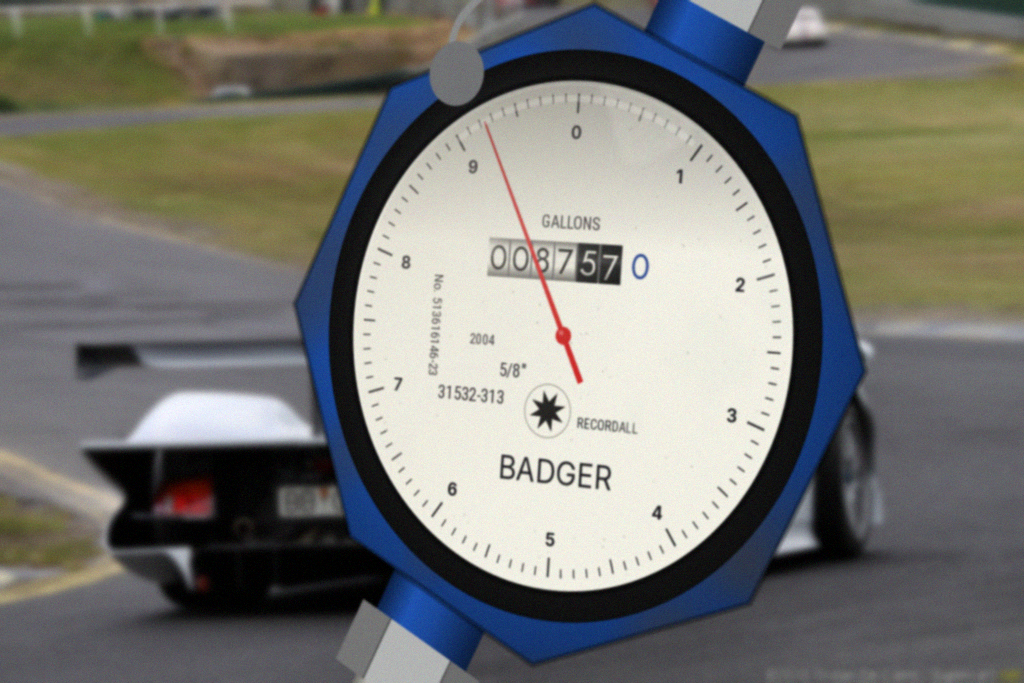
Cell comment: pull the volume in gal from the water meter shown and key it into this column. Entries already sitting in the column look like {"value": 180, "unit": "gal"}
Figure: {"value": 87569.2, "unit": "gal"}
